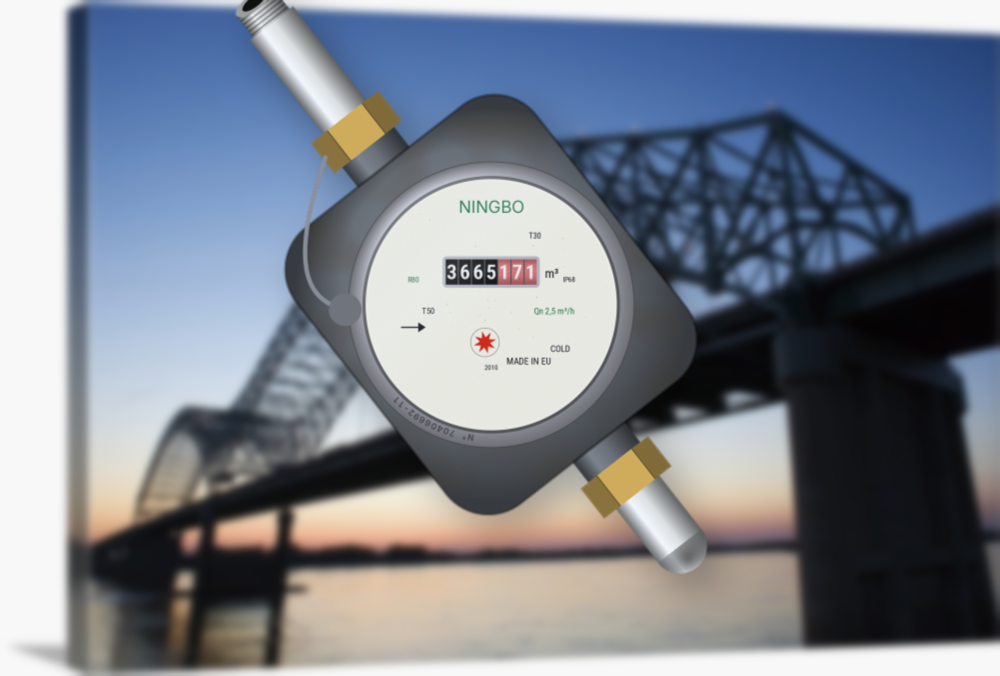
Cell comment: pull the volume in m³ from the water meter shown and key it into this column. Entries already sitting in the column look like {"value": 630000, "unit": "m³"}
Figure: {"value": 3665.171, "unit": "m³"}
